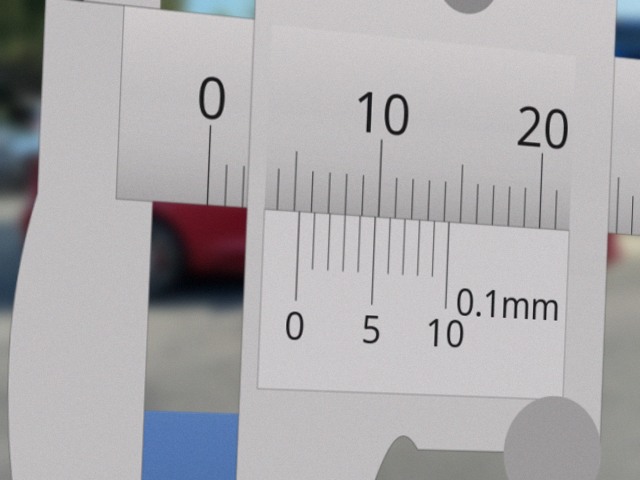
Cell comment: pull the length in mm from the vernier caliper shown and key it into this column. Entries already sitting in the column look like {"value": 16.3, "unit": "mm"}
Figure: {"value": 5.3, "unit": "mm"}
